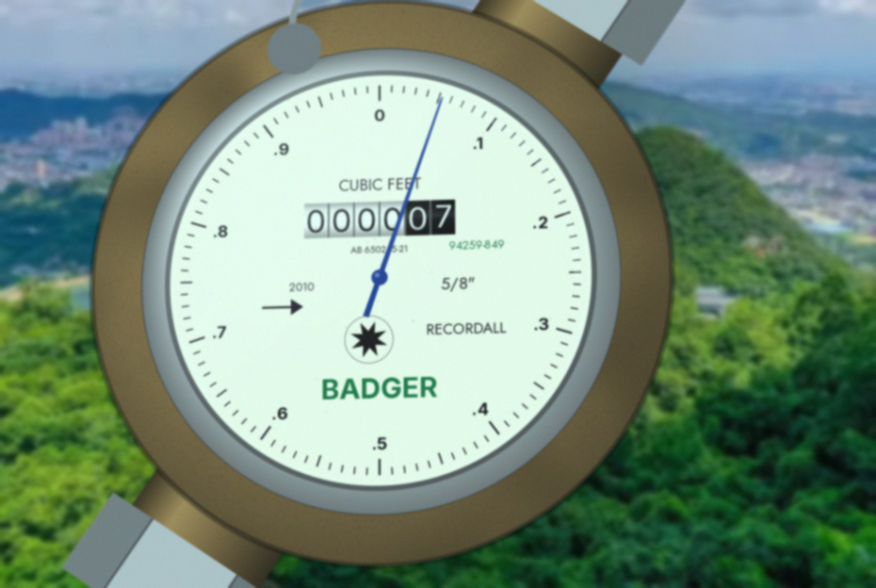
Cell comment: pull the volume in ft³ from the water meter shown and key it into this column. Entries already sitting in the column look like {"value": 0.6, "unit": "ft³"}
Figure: {"value": 7.05, "unit": "ft³"}
